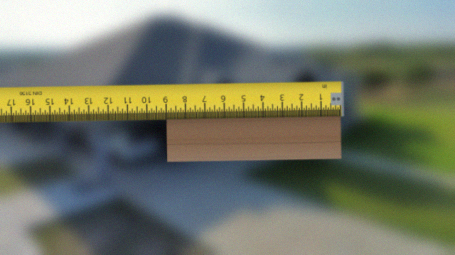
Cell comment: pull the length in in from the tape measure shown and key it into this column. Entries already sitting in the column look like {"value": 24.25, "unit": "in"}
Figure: {"value": 9, "unit": "in"}
